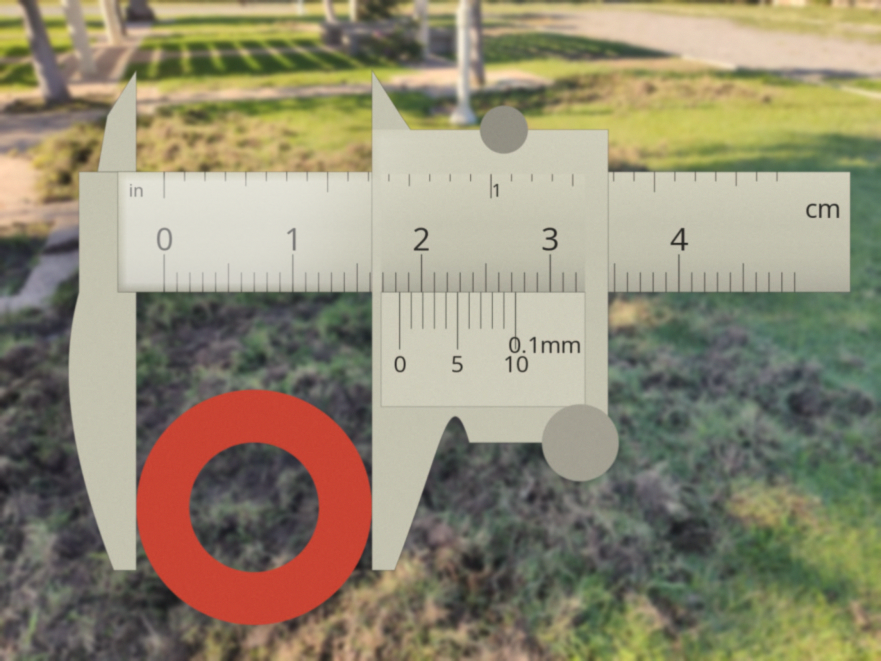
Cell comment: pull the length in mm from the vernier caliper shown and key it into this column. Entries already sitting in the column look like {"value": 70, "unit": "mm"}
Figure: {"value": 18.3, "unit": "mm"}
